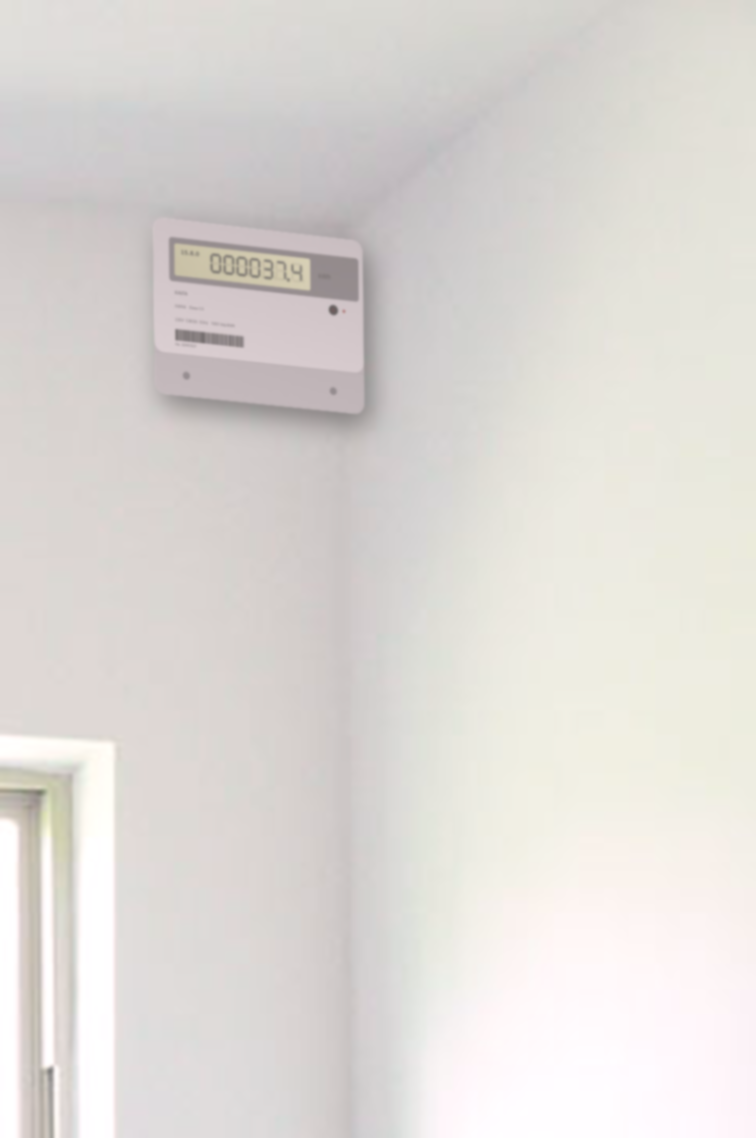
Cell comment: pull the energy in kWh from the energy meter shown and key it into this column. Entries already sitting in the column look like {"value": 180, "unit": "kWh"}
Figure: {"value": 37.4, "unit": "kWh"}
